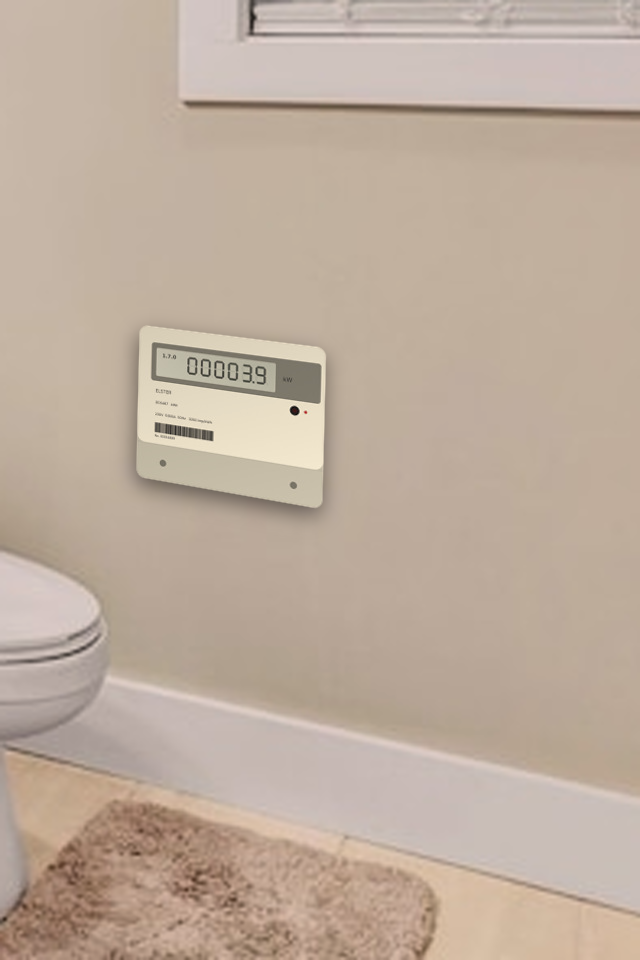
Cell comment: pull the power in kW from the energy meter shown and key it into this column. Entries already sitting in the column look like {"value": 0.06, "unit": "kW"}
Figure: {"value": 3.9, "unit": "kW"}
